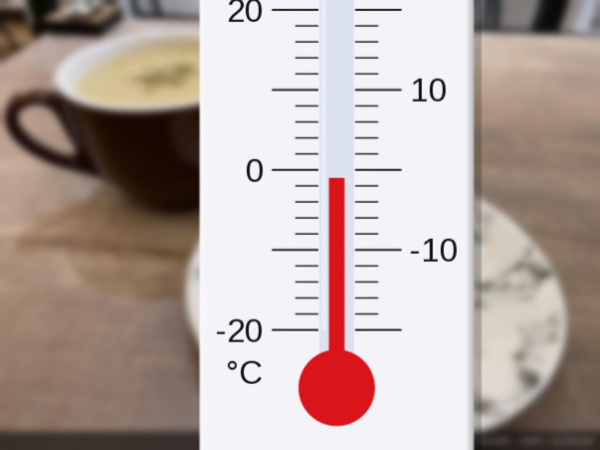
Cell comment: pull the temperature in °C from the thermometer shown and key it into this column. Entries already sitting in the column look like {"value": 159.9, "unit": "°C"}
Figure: {"value": -1, "unit": "°C"}
